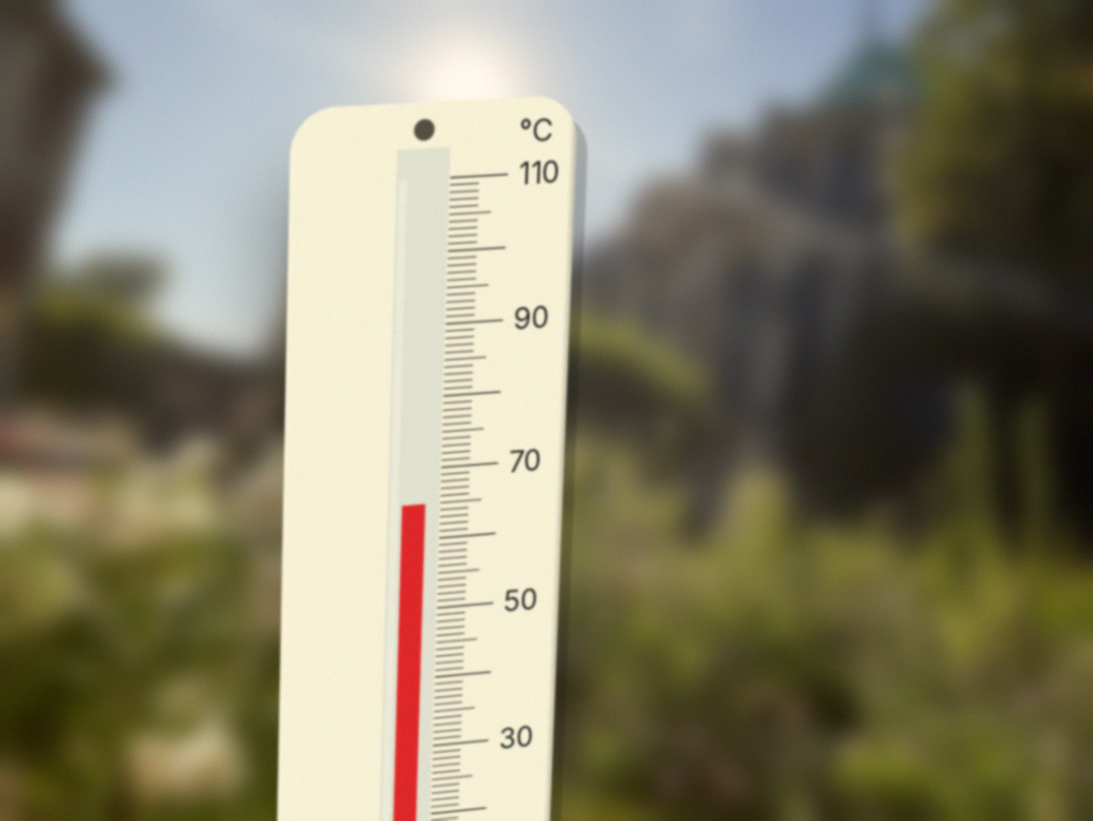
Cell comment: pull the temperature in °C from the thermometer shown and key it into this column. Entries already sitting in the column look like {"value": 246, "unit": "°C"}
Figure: {"value": 65, "unit": "°C"}
